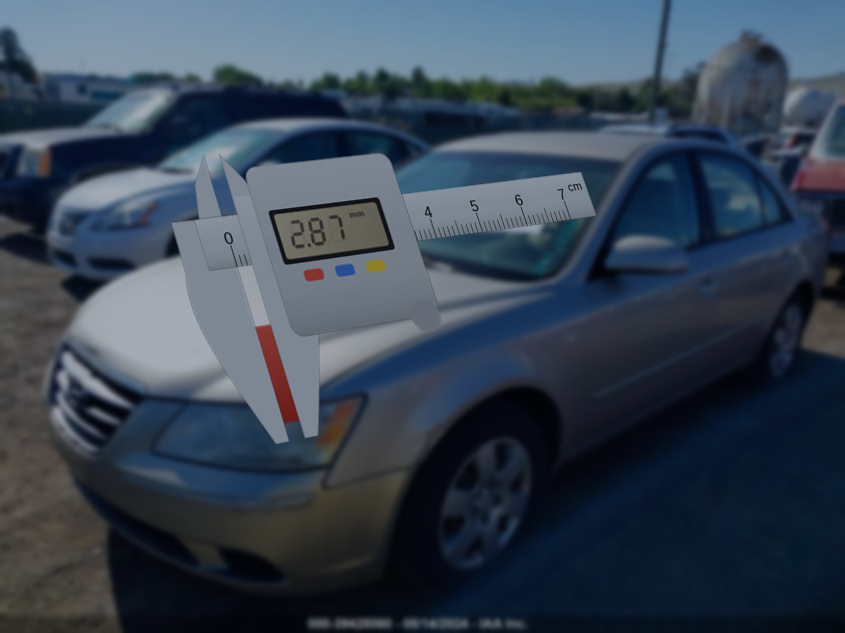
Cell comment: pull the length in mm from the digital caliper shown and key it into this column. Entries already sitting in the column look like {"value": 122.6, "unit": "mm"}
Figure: {"value": 2.87, "unit": "mm"}
